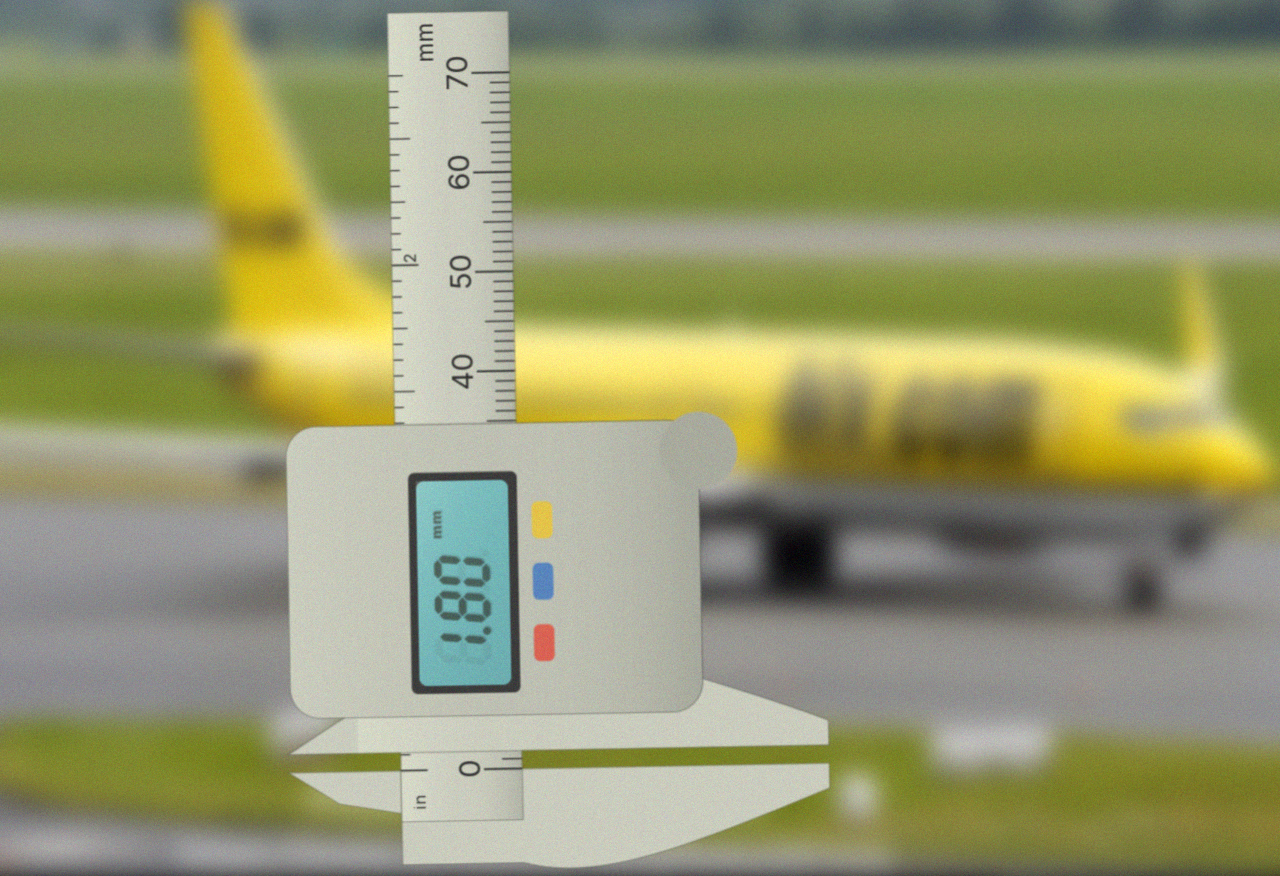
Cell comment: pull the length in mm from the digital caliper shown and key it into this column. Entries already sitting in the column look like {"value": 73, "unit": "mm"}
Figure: {"value": 1.80, "unit": "mm"}
